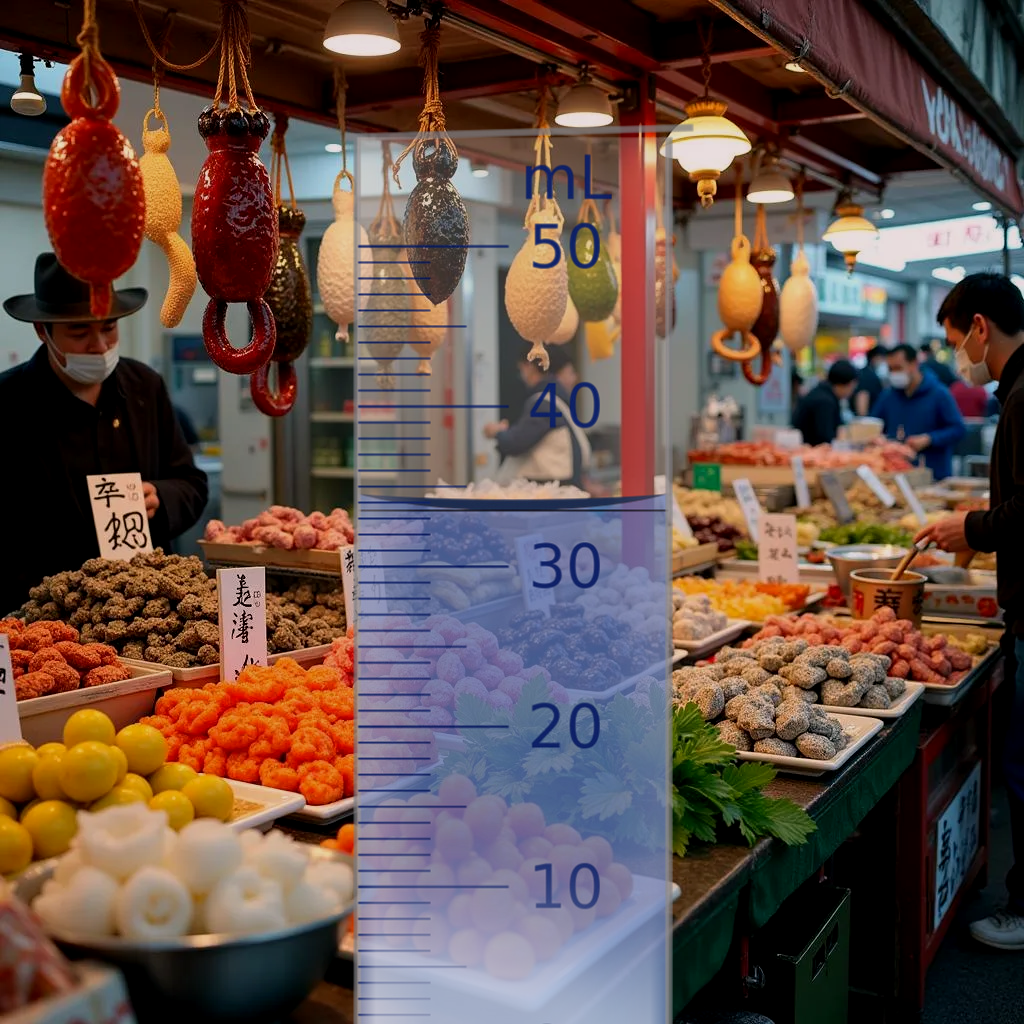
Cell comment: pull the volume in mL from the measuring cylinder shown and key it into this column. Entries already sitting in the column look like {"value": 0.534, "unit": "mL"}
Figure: {"value": 33.5, "unit": "mL"}
